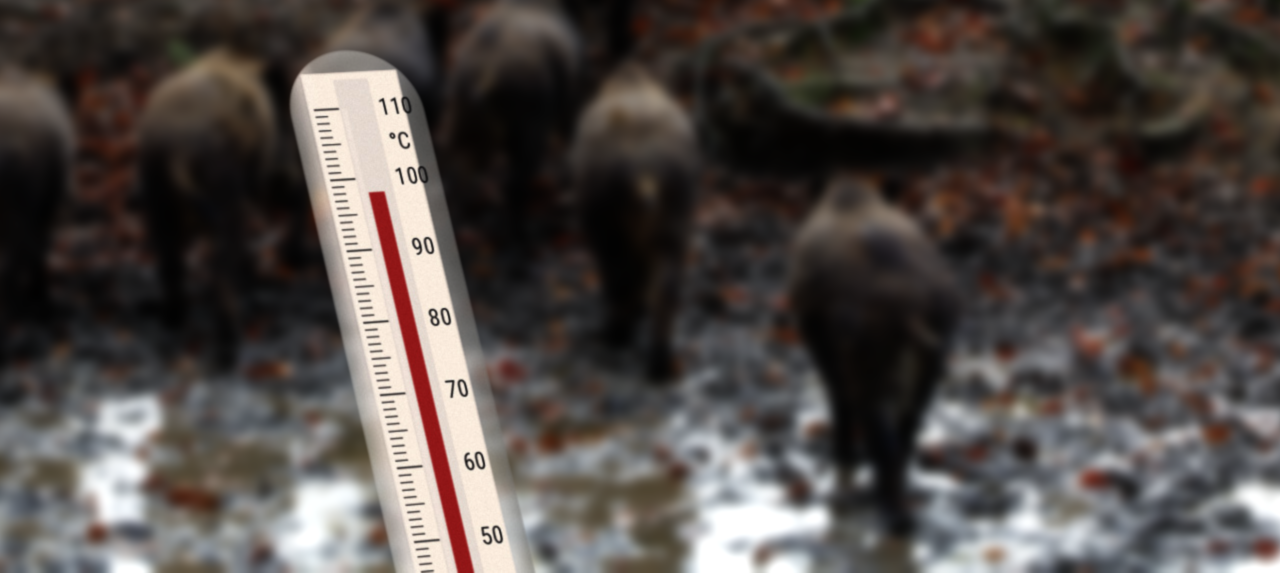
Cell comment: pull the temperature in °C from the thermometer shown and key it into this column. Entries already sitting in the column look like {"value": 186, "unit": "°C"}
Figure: {"value": 98, "unit": "°C"}
